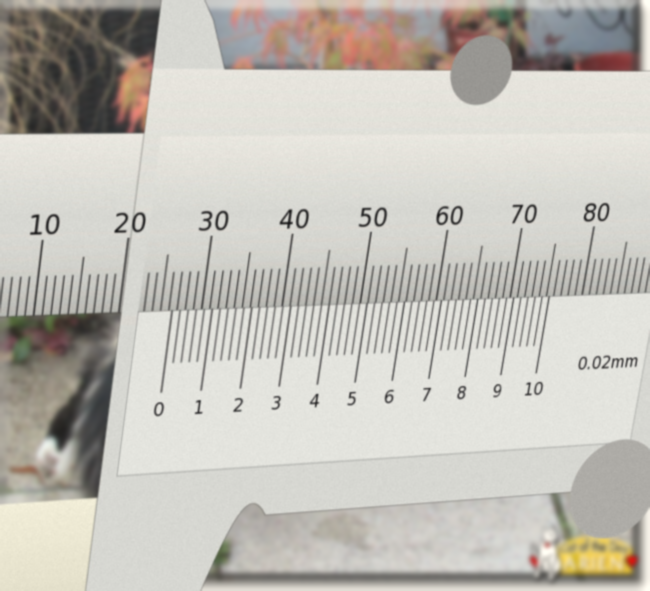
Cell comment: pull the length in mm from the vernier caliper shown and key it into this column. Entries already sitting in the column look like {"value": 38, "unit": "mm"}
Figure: {"value": 26.4, "unit": "mm"}
